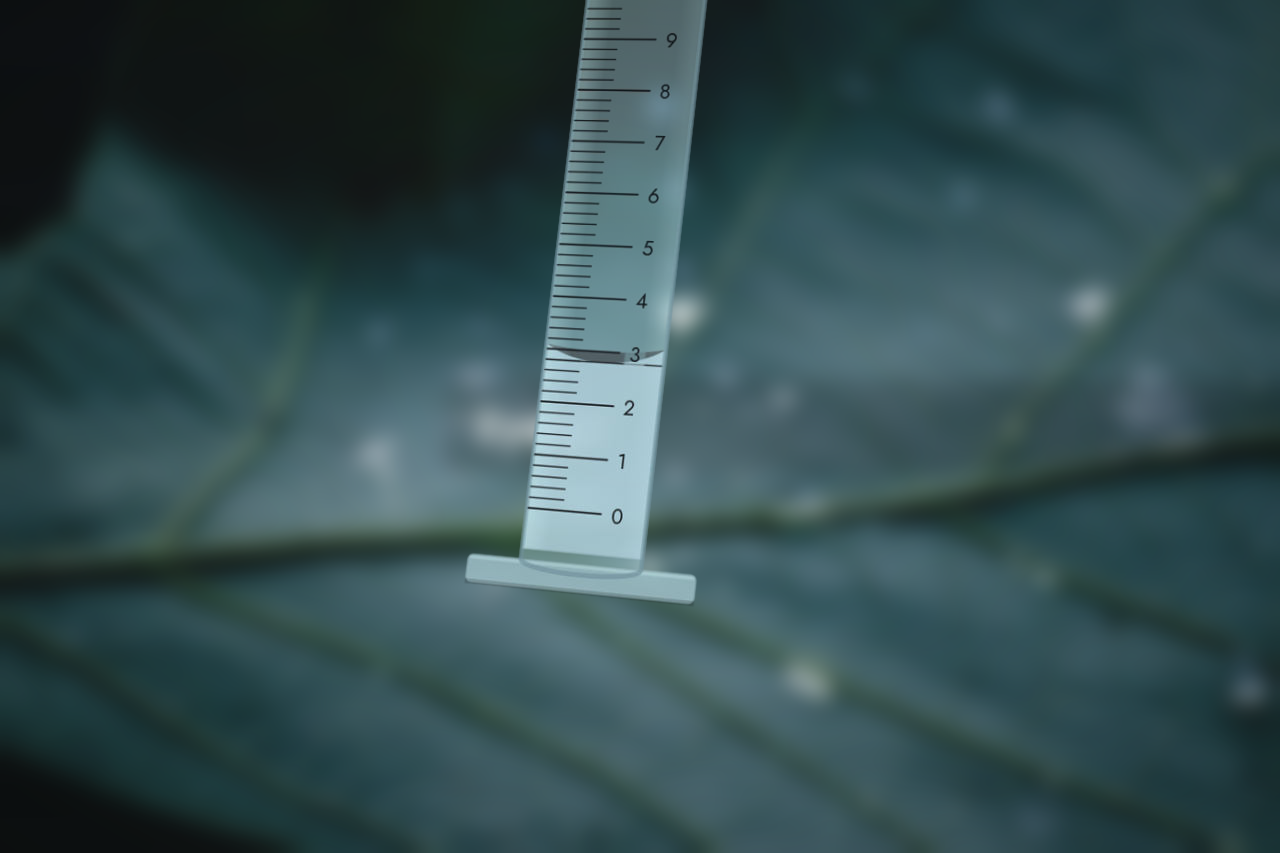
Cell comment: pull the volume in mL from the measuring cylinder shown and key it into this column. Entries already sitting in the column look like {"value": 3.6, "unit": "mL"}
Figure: {"value": 2.8, "unit": "mL"}
